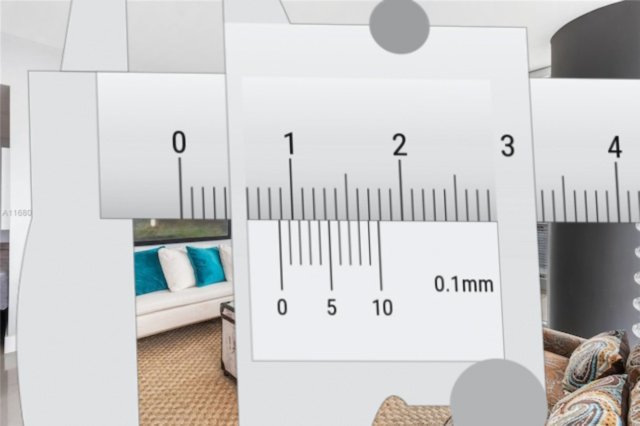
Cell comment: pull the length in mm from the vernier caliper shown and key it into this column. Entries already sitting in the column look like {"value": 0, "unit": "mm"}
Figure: {"value": 8.8, "unit": "mm"}
